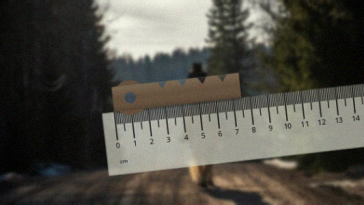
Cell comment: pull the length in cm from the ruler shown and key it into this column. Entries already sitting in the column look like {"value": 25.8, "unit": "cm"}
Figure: {"value": 7.5, "unit": "cm"}
